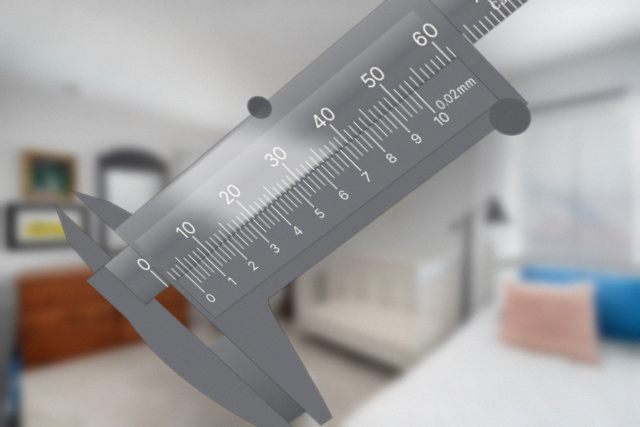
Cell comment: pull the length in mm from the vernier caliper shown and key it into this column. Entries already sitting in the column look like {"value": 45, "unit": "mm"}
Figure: {"value": 4.0, "unit": "mm"}
